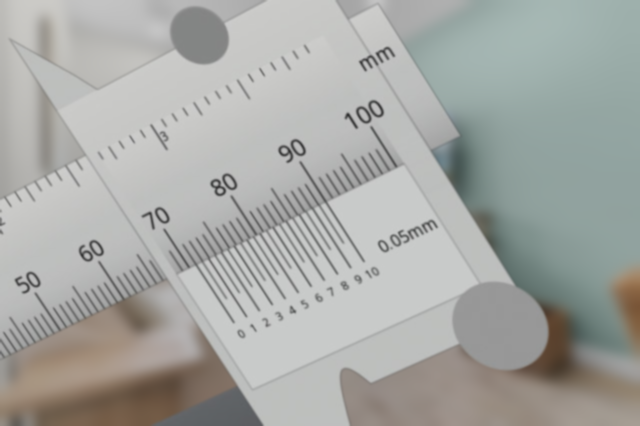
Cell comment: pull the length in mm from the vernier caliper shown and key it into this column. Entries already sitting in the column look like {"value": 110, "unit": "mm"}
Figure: {"value": 71.0, "unit": "mm"}
